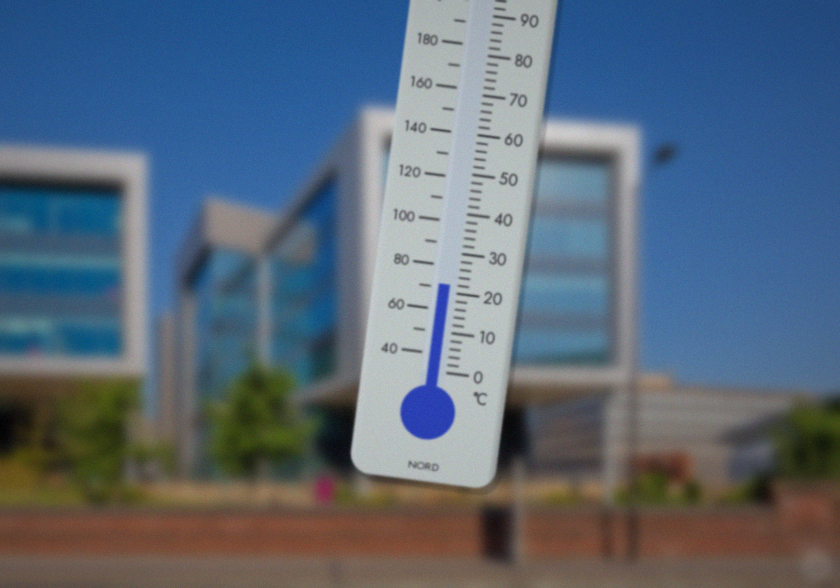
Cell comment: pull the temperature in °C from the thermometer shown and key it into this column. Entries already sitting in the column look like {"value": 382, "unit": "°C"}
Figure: {"value": 22, "unit": "°C"}
